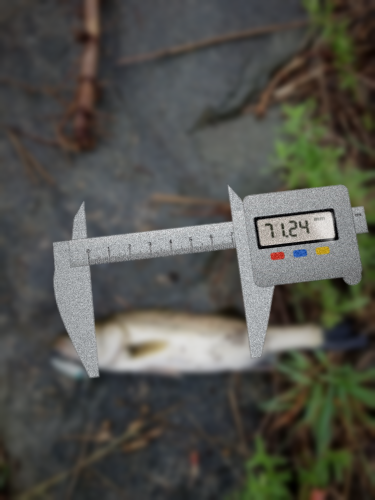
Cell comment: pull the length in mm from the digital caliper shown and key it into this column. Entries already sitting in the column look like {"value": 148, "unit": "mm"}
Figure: {"value": 71.24, "unit": "mm"}
